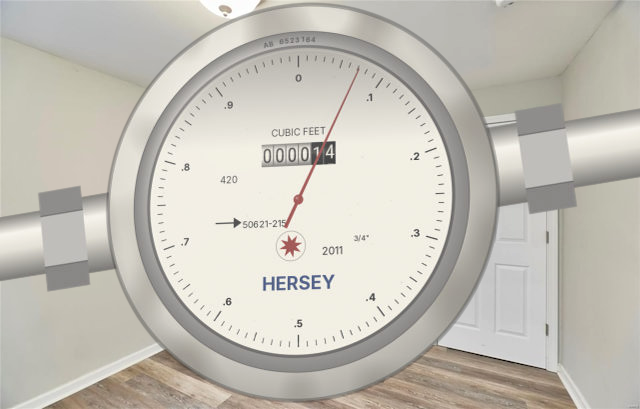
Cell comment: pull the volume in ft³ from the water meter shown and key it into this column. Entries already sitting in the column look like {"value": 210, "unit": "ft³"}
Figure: {"value": 14.07, "unit": "ft³"}
